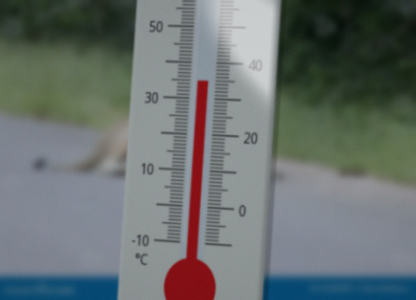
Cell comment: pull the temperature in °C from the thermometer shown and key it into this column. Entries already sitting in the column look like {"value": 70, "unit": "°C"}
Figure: {"value": 35, "unit": "°C"}
